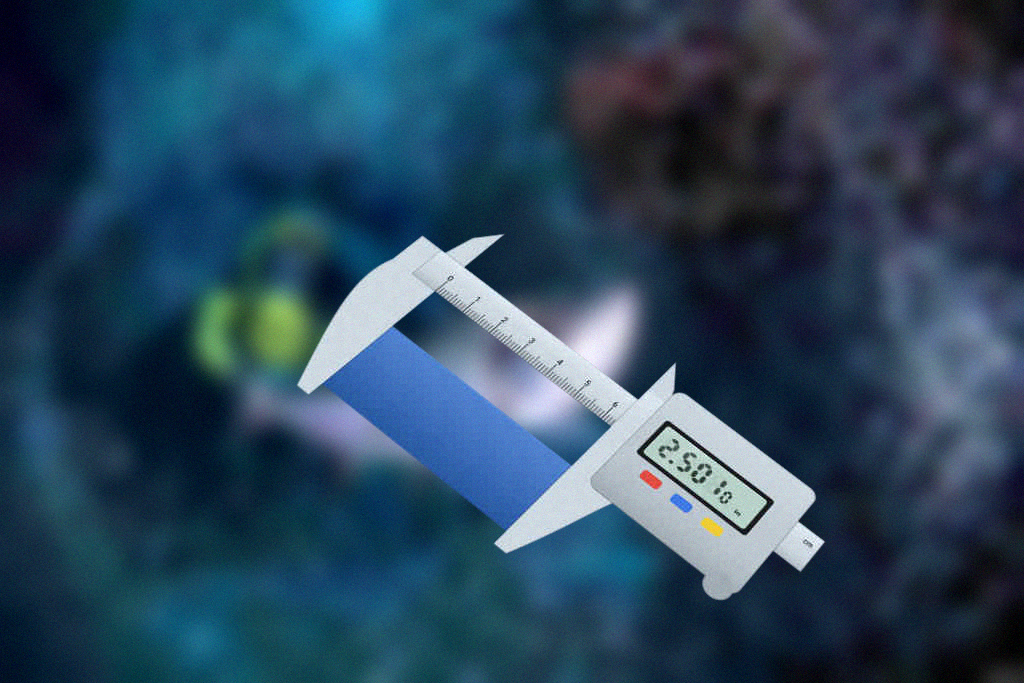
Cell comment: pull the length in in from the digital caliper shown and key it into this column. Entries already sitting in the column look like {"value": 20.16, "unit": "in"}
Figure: {"value": 2.5010, "unit": "in"}
